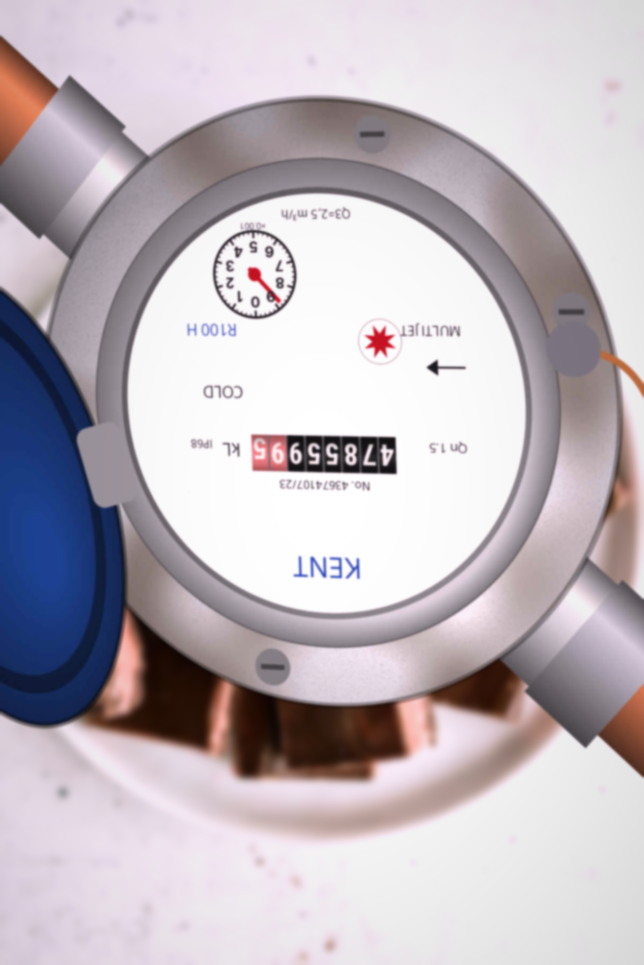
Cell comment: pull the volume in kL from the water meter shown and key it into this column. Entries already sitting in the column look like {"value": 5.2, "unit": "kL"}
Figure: {"value": 478559.948, "unit": "kL"}
